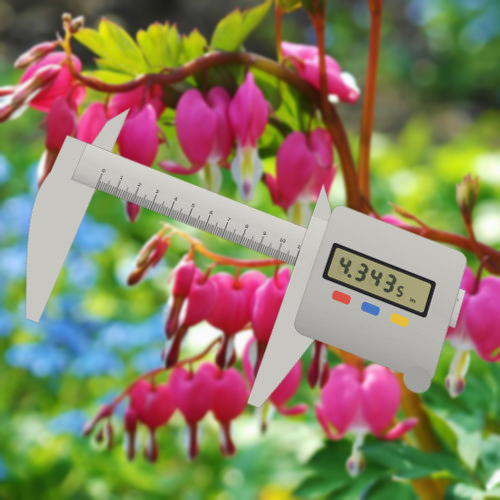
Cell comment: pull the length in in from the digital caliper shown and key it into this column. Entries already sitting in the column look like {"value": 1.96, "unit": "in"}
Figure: {"value": 4.3435, "unit": "in"}
